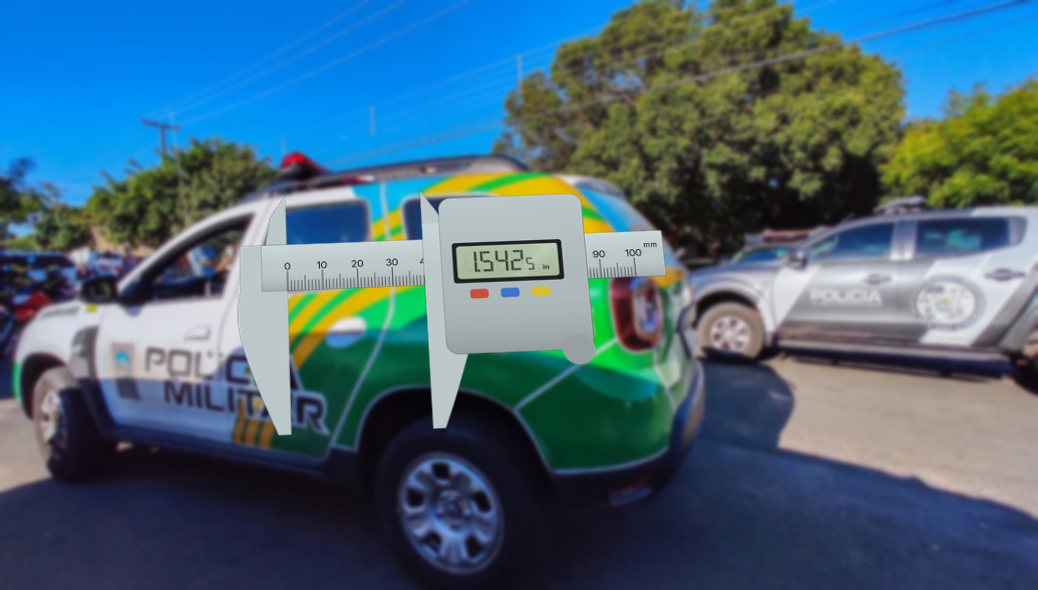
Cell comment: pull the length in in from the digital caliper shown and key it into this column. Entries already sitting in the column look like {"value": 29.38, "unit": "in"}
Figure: {"value": 1.5425, "unit": "in"}
